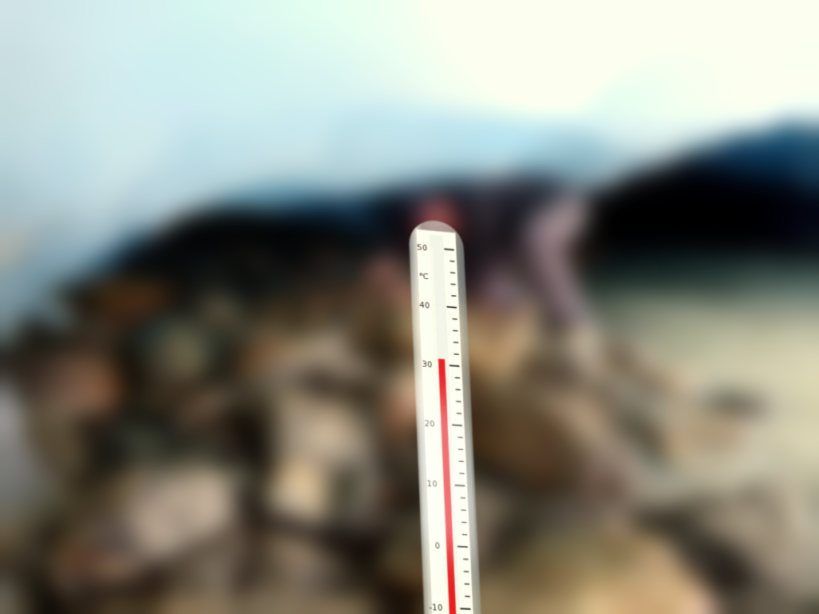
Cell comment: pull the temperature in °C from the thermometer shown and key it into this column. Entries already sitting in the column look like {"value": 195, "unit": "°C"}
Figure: {"value": 31, "unit": "°C"}
